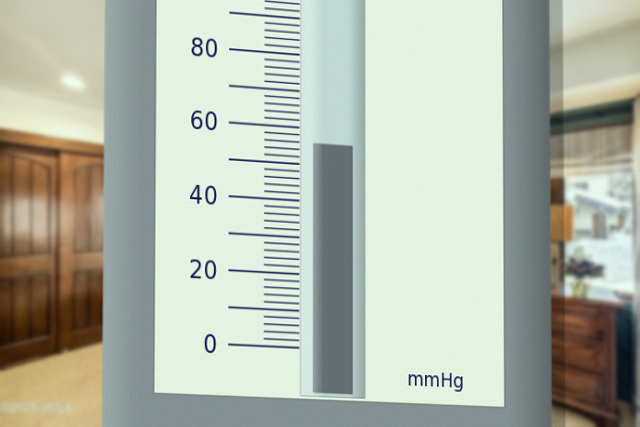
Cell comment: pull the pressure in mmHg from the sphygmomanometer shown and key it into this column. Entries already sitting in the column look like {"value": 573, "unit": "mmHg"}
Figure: {"value": 56, "unit": "mmHg"}
